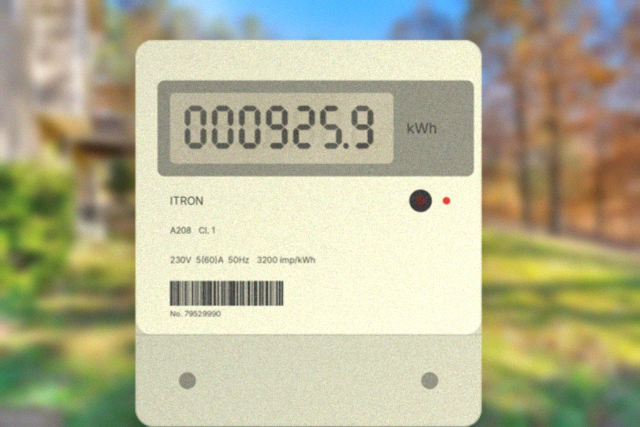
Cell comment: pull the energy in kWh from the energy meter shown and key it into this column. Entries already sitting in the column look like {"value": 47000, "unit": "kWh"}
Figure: {"value": 925.9, "unit": "kWh"}
